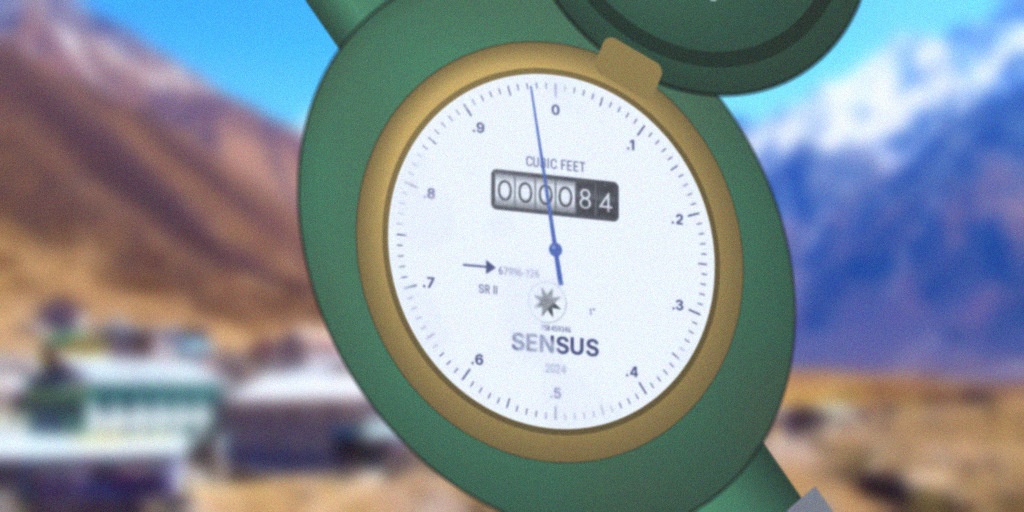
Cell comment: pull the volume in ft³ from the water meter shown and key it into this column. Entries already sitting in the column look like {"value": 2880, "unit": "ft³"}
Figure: {"value": 83.97, "unit": "ft³"}
